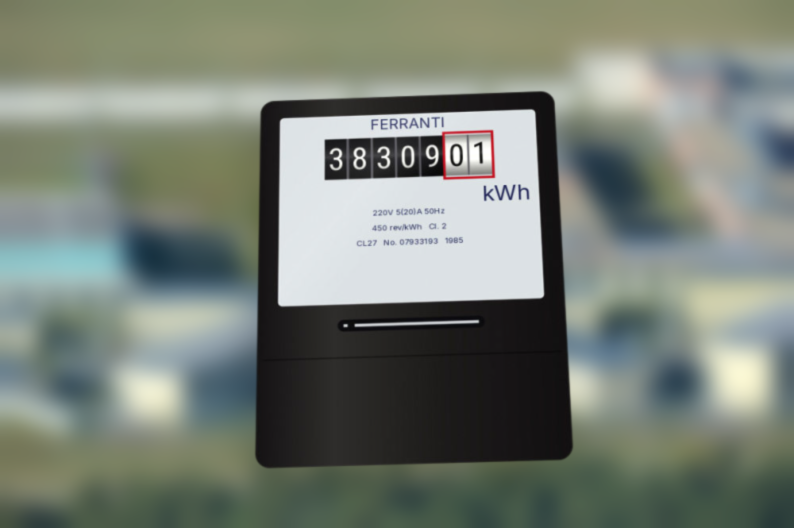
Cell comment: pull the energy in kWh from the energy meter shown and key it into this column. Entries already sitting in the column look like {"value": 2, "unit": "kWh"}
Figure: {"value": 38309.01, "unit": "kWh"}
